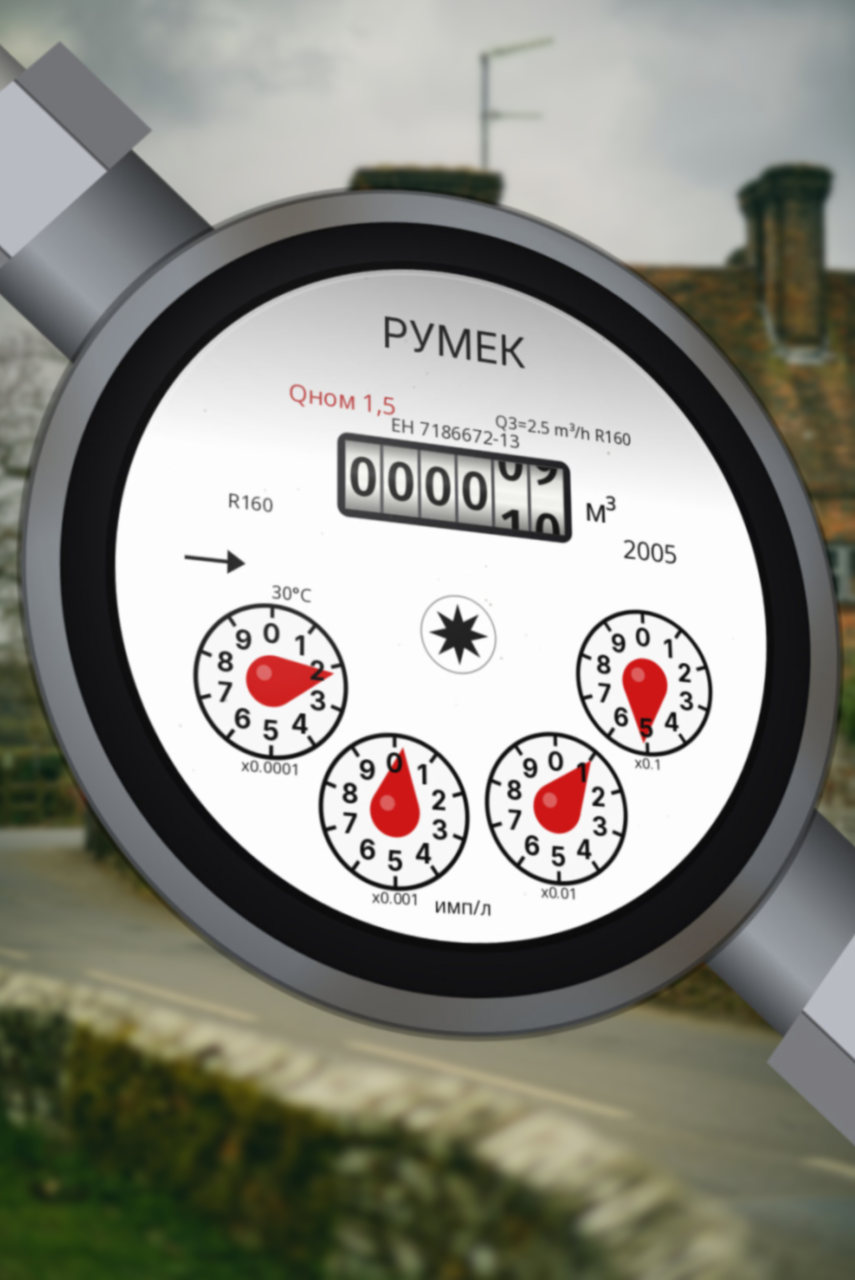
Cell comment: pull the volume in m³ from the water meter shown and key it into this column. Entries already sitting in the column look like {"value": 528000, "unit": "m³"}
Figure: {"value": 9.5102, "unit": "m³"}
